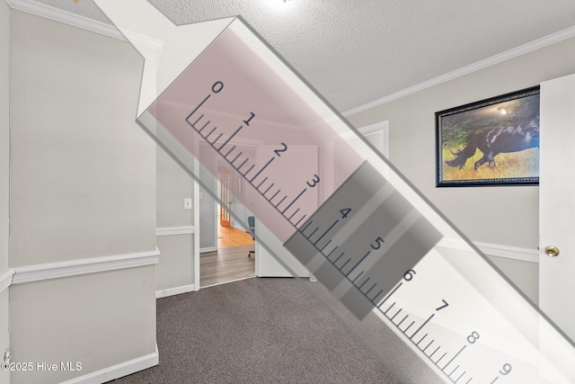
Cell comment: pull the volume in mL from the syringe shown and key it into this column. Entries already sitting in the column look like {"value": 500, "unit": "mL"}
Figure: {"value": 3.5, "unit": "mL"}
